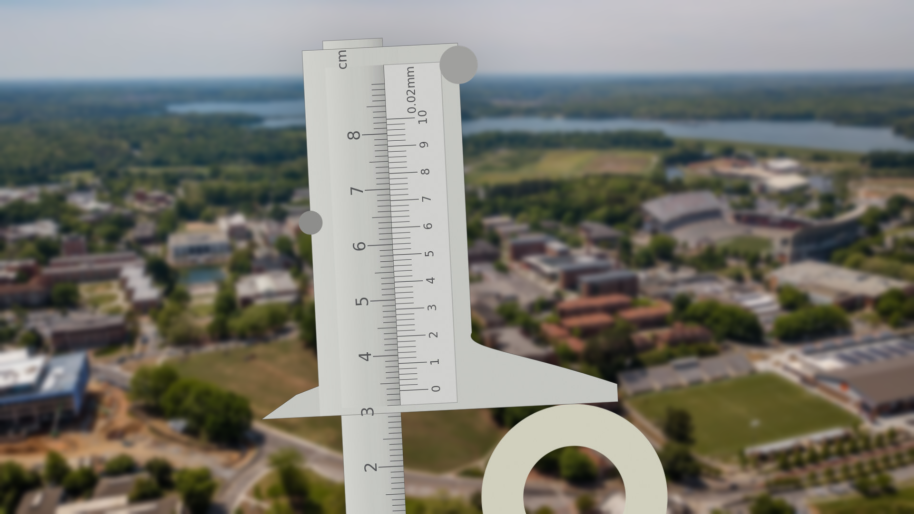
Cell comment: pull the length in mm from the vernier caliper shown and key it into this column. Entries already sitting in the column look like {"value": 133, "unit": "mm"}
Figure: {"value": 33.6, "unit": "mm"}
